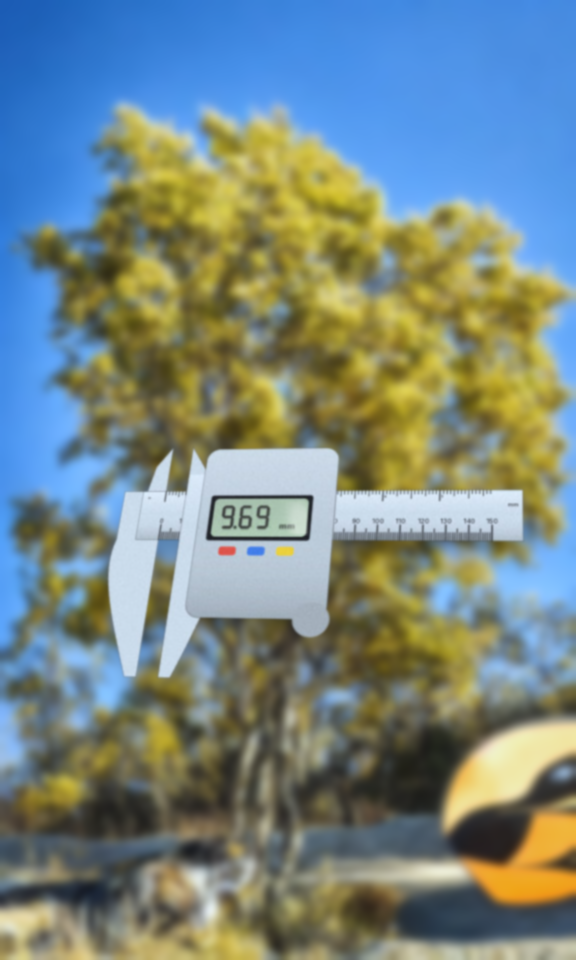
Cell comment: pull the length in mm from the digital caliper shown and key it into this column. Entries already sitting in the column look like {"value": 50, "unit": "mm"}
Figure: {"value": 9.69, "unit": "mm"}
